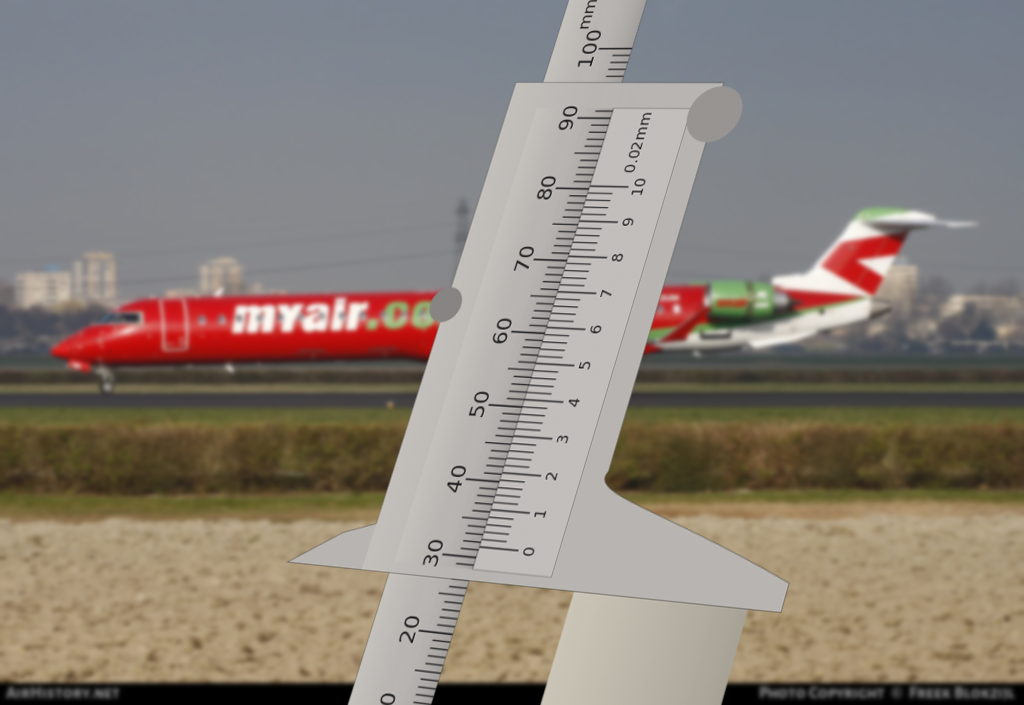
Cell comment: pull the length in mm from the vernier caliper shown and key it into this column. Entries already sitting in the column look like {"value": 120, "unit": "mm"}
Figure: {"value": 31.4, "unit": "mm"}
